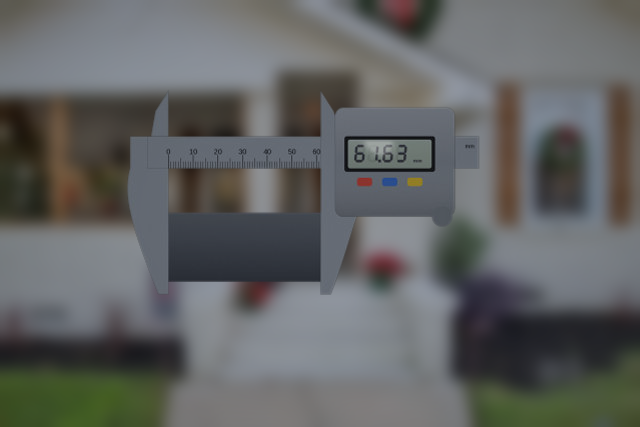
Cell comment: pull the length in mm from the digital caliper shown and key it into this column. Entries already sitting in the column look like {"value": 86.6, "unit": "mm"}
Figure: {"value": 61.63, "unit": "mm"}
